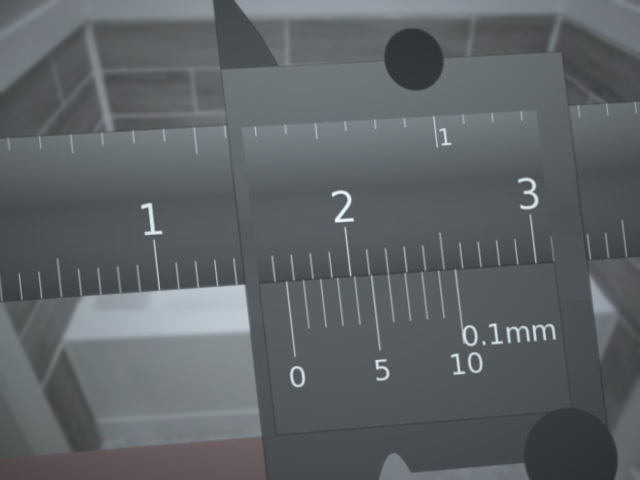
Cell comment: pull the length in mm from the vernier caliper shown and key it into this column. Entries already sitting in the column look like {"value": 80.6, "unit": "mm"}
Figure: {"value": 16.6, "unit": "mm"}
